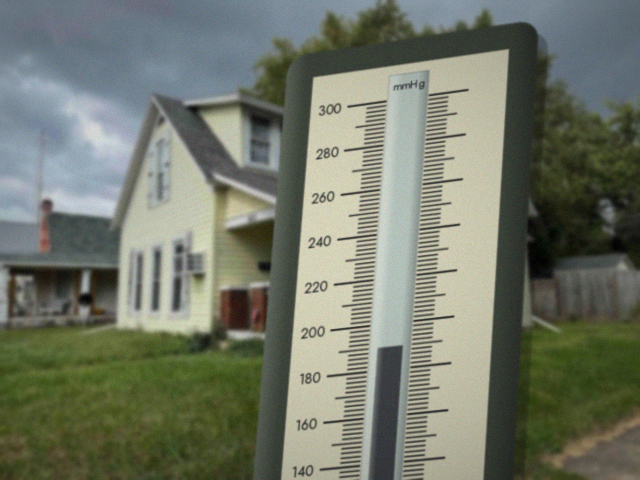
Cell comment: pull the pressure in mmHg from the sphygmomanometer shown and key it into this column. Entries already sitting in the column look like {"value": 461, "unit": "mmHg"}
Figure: {"value": 190, "unit": "mmHg"}
